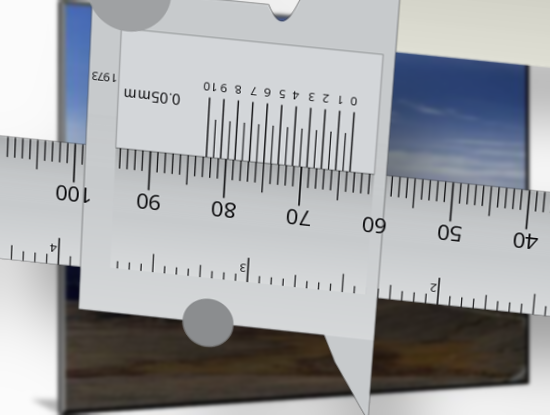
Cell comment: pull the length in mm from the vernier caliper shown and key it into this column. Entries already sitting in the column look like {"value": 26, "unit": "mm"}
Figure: {"value": 63.6, "unit": "mm"}
